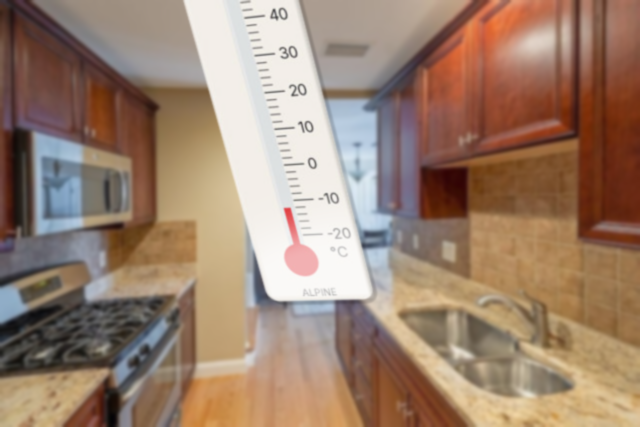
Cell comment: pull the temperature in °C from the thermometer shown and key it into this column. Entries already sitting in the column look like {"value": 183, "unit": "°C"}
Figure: {"value": -12, "unit": "°C"}
